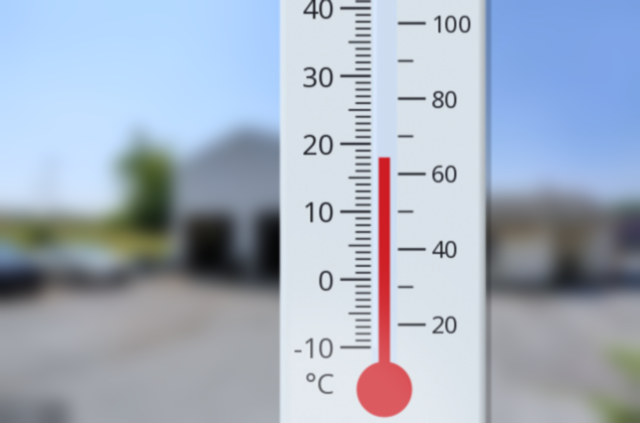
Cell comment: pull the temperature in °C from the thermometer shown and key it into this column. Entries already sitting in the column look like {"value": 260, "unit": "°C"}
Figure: {"value": 18, "unit": "°C"}
